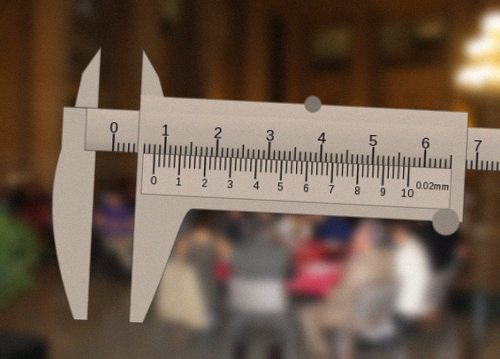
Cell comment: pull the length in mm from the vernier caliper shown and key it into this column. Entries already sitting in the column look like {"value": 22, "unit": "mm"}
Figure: {"value": 8.0, "unit": "mm"}
